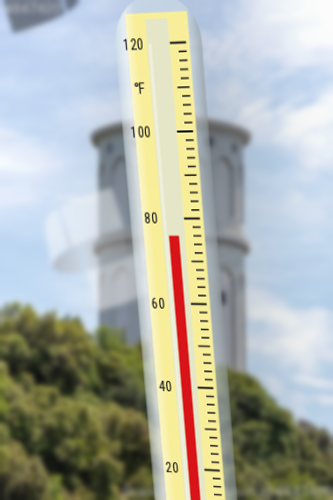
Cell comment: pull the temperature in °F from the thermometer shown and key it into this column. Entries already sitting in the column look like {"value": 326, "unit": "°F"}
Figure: {"value": 76, "unit": "°F"}
